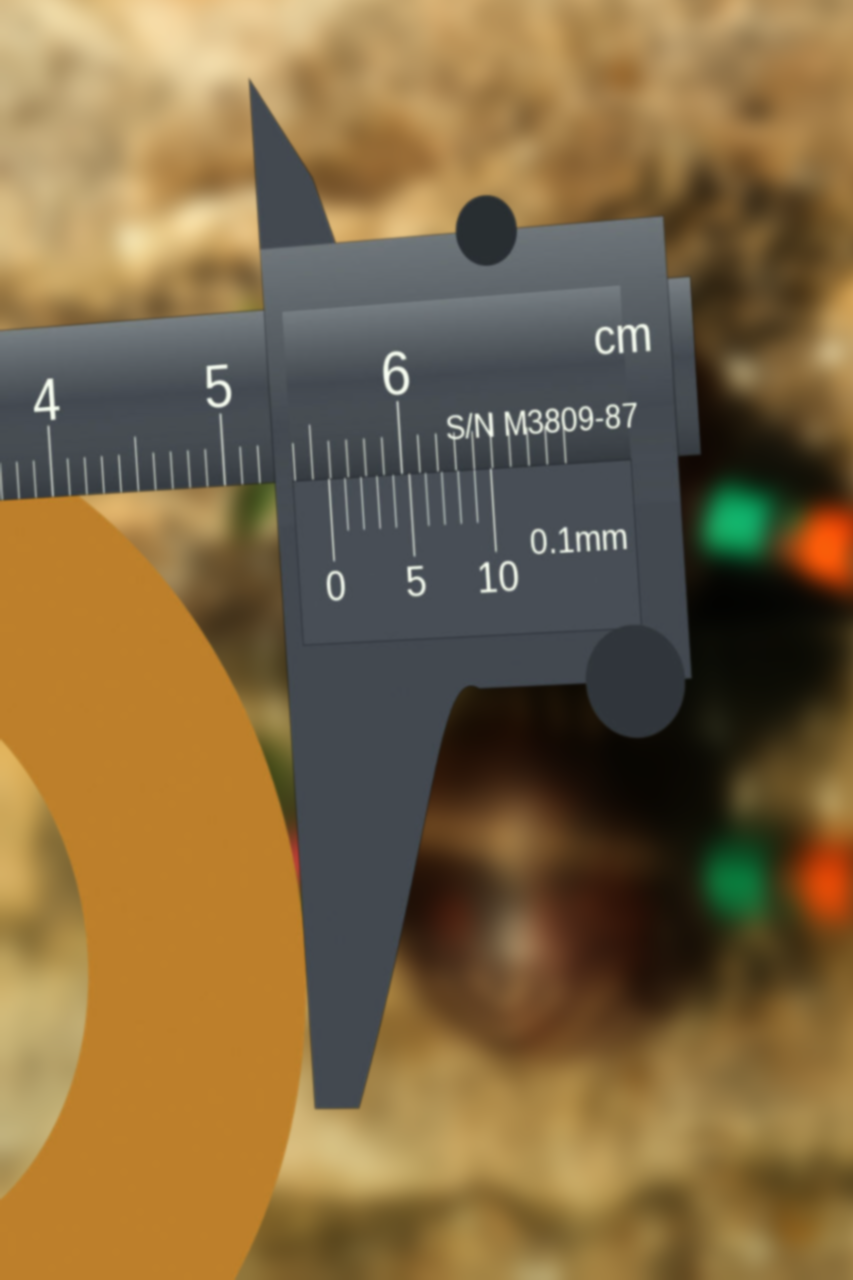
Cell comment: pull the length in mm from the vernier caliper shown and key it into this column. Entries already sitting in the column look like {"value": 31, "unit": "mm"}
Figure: {"value": 55.9, "unit": "mm"}
